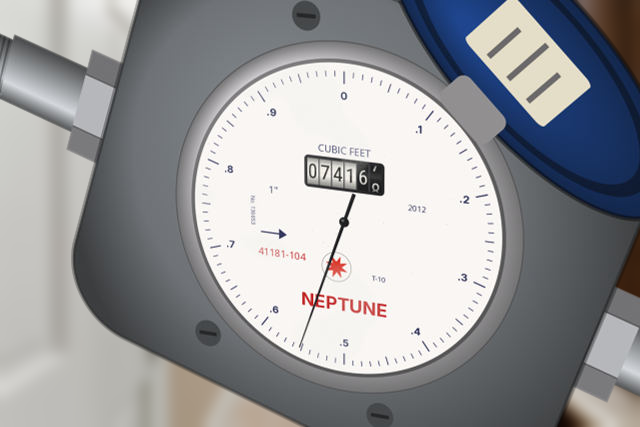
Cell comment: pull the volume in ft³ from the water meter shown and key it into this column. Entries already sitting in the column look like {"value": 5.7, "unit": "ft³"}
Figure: {"value": 74167.55, "unit": "ft³"}
